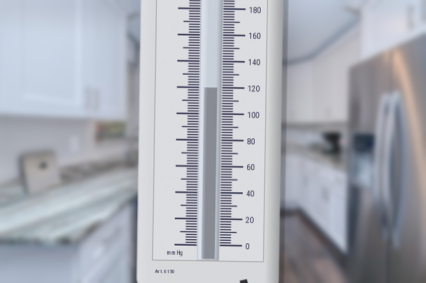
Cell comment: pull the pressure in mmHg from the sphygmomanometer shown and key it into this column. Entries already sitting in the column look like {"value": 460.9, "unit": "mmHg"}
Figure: {"value": 120, "unit": "mmHg"}
